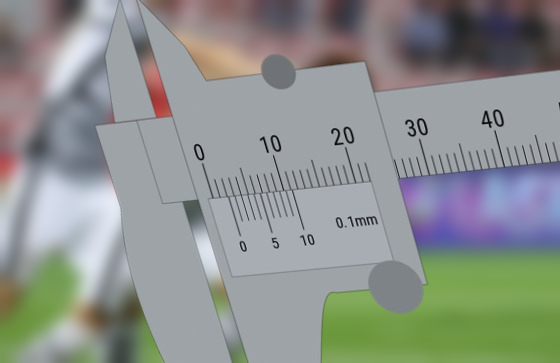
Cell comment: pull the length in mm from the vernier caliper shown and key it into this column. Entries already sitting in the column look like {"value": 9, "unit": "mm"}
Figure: {"value": 2.2, "unit": "mm"}
